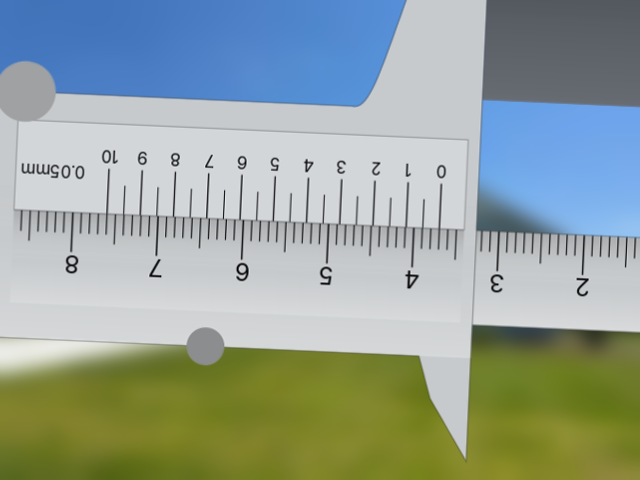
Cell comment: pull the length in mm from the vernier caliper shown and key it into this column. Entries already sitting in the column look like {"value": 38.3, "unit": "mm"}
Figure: {"value": 37.0, "unit": "mm"}
